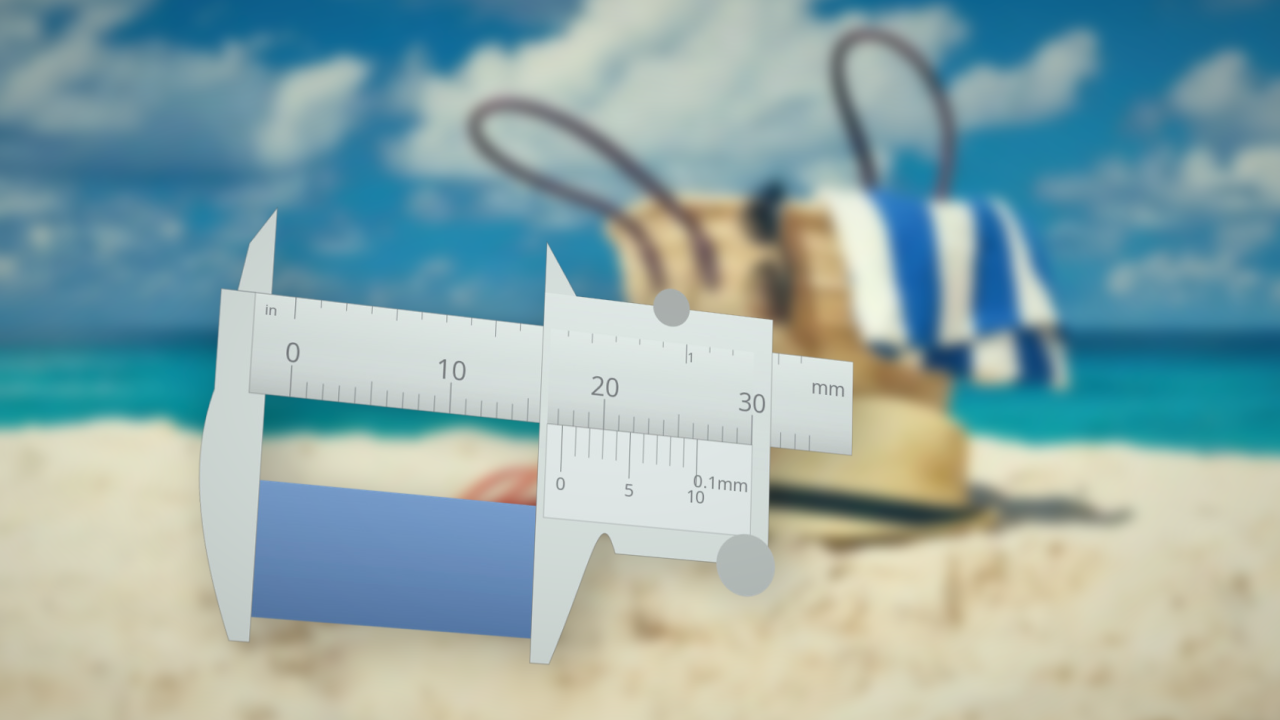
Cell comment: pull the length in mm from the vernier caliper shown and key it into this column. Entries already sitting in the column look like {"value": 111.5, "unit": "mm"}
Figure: {"value": 17.3, "unit": "mm"}
